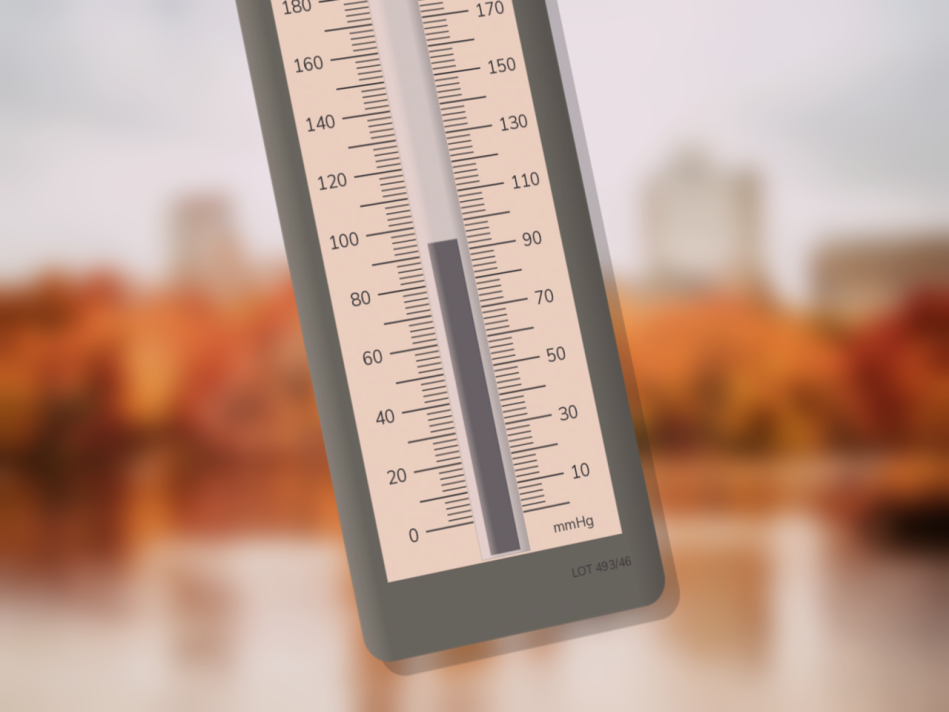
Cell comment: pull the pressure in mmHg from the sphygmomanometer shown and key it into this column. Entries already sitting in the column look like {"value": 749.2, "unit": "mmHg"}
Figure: {"value": 94, "unit": "mmHg"}
